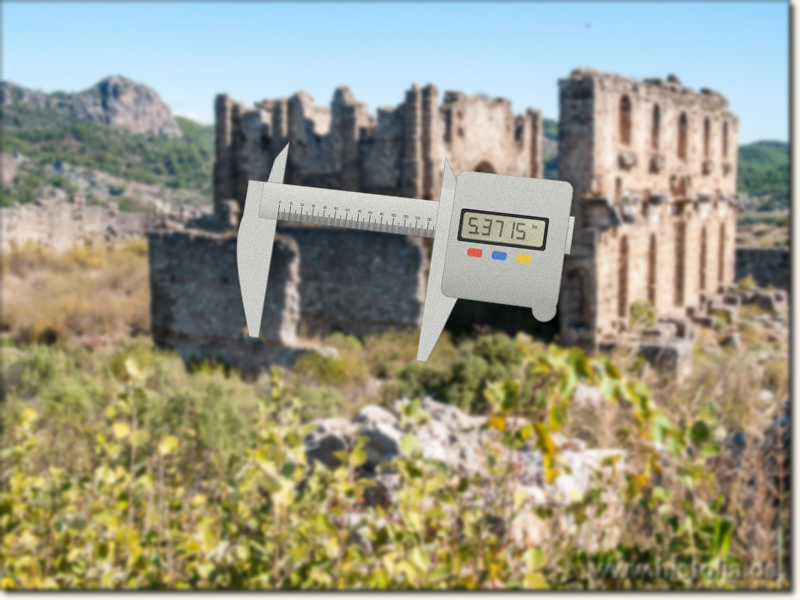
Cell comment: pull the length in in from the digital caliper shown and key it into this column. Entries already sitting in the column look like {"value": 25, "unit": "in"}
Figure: {"value": 5.3715, "unit": "in"}
